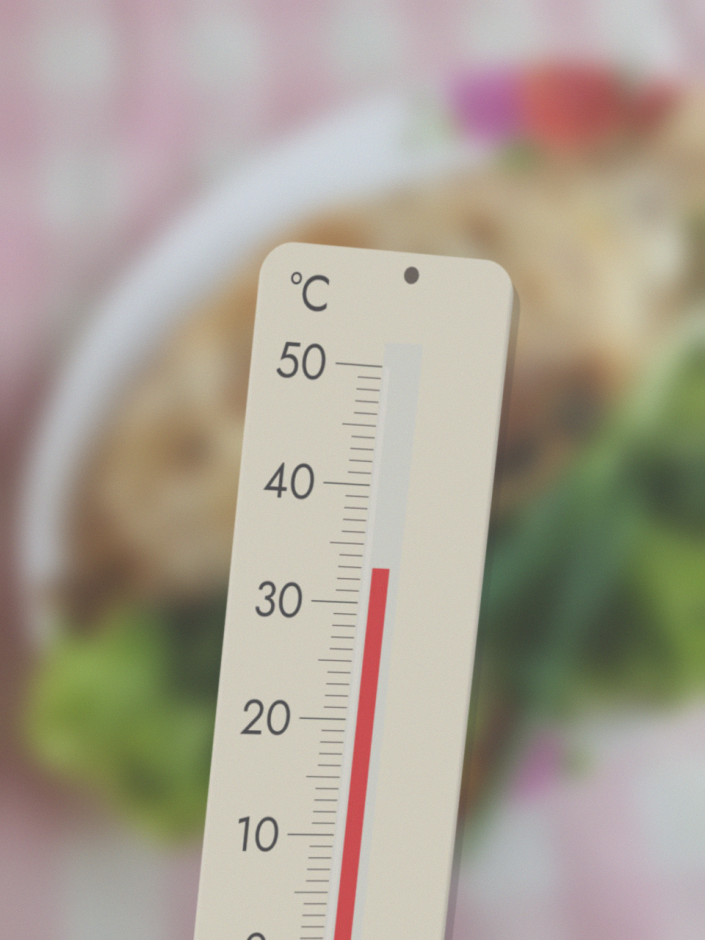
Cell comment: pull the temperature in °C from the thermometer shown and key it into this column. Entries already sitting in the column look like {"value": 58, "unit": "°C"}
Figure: {"value": 33, "unit": "°C"}
